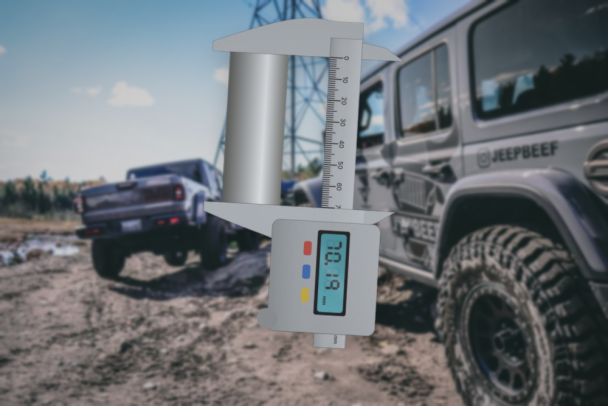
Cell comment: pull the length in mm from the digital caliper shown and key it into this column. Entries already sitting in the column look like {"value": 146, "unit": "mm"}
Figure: {"value": 70.19, "unit": "mm"}
